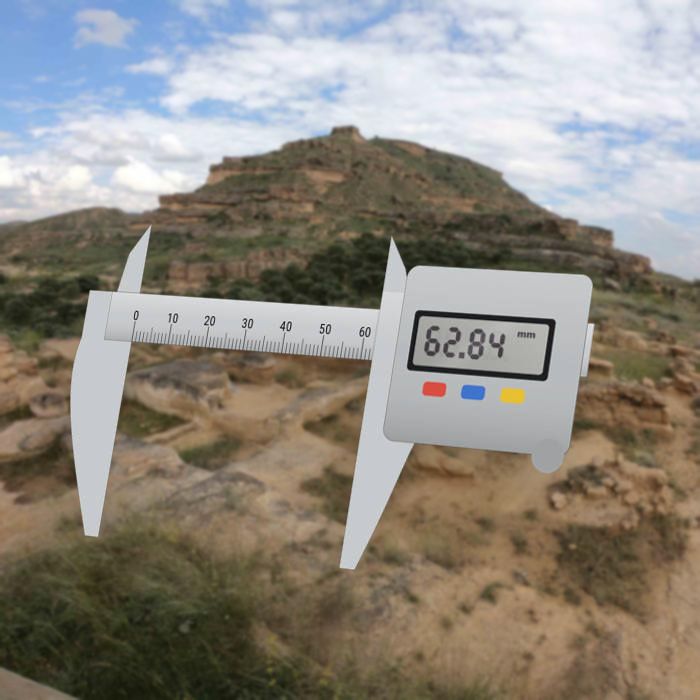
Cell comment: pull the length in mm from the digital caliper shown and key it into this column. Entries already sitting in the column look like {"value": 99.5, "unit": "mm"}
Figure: {"value": 62.84, "unit": "mm"}
